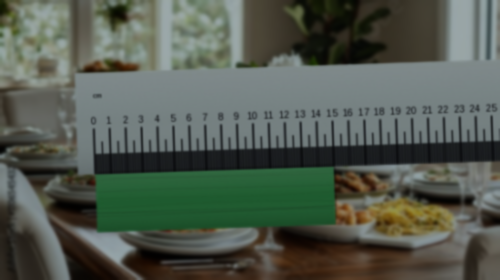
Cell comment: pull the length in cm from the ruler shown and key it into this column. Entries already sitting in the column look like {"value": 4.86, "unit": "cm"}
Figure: {"value": 15, "unit": "cm"}
